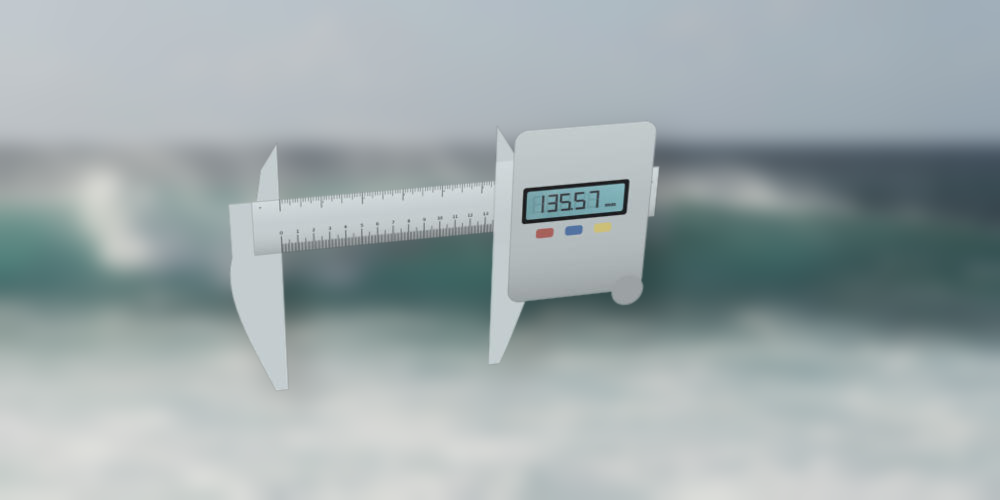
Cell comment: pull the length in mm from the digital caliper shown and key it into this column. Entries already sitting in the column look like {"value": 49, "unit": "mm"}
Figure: {"value": 135.57, "unit": "mm"}
